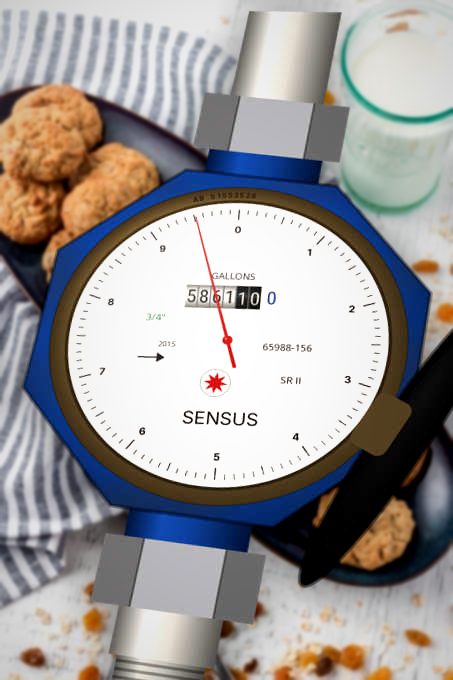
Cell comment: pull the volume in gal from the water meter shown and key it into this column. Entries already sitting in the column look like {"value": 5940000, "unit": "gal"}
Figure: {"value": 5861099.5, "unit": "gal"}
